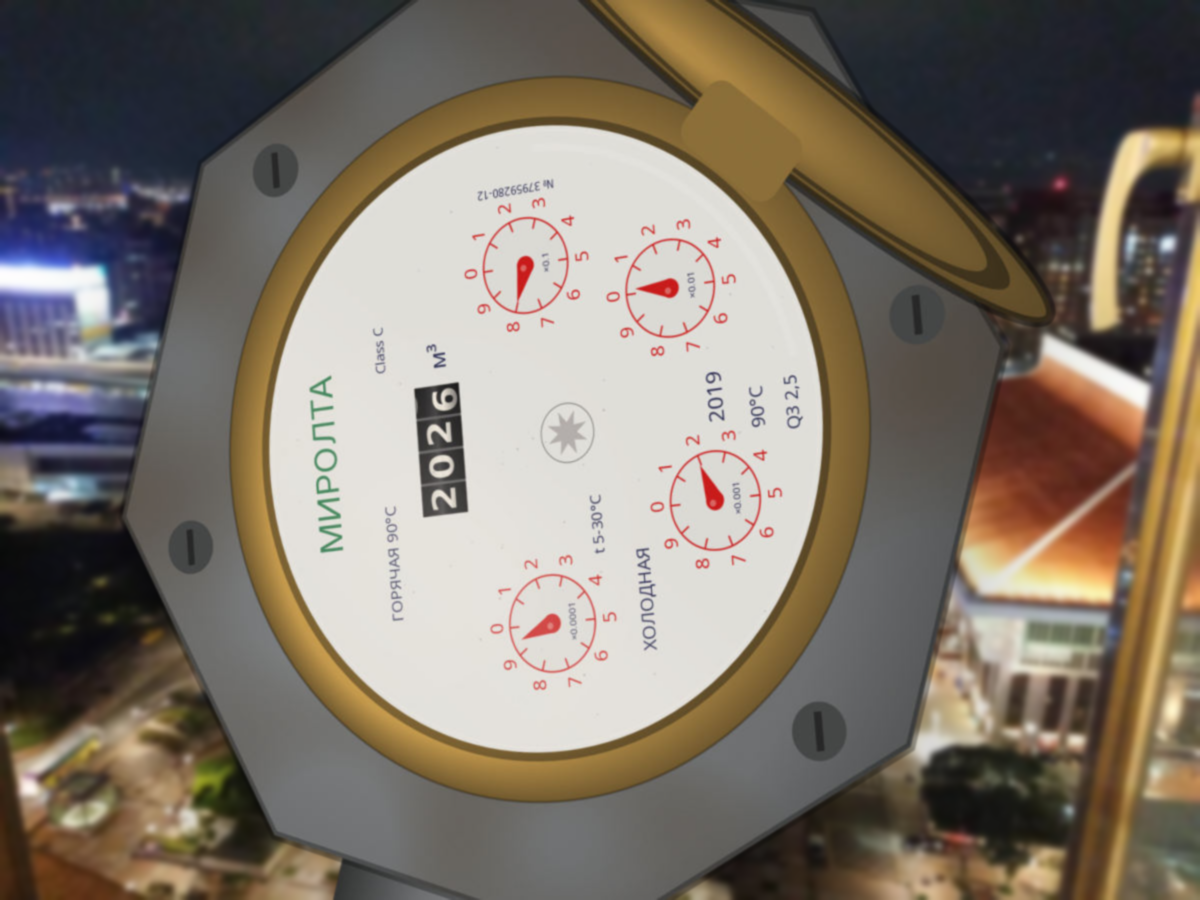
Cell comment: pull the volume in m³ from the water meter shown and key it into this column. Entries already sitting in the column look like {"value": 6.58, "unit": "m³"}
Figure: {"value": 2025.8019, "unit": "m³"}
